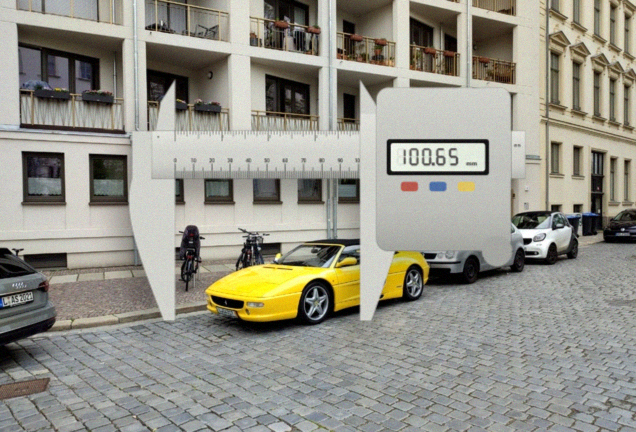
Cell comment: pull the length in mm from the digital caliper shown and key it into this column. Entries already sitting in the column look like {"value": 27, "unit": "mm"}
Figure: {"value": 100.65, "unit": "mm"}
